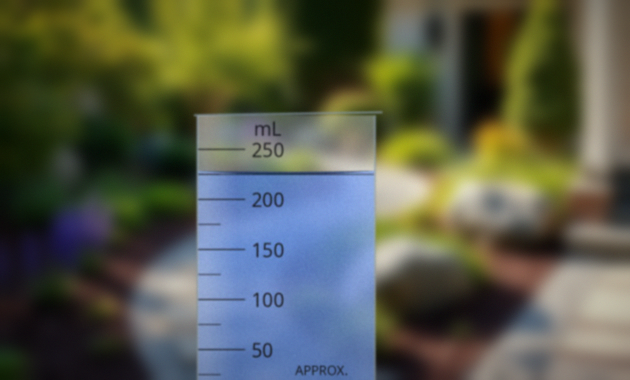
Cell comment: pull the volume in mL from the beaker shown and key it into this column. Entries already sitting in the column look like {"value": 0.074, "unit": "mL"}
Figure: {"value": 225, "unit": "mL"}
